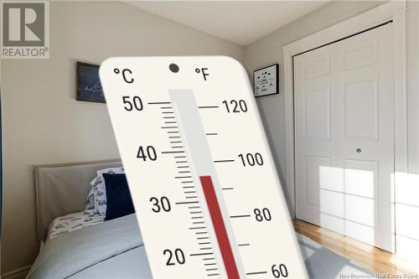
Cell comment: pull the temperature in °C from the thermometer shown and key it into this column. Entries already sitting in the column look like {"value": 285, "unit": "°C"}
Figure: {"value": 35, "unit": "°C"}
